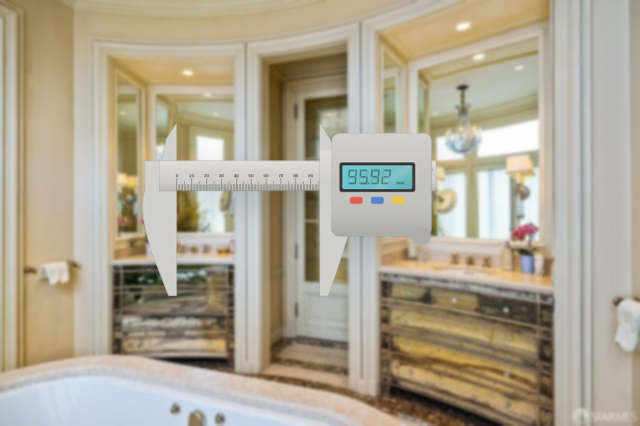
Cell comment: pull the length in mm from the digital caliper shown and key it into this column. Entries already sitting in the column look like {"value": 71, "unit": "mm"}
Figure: {"value": 95.92, "unit": "mm"}
